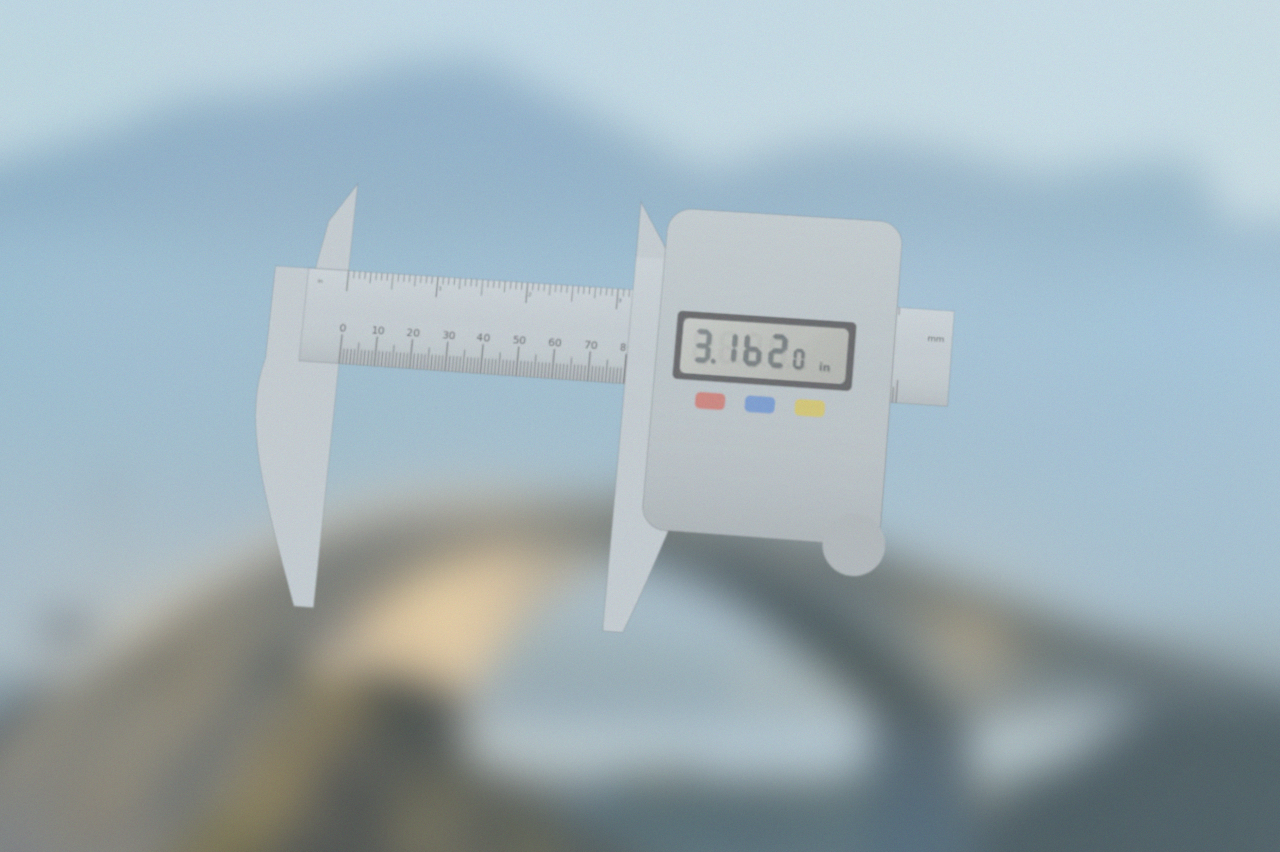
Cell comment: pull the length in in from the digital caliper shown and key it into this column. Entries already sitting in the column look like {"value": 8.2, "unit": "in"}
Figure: {"value": 3.1620, "unit": "in"}
